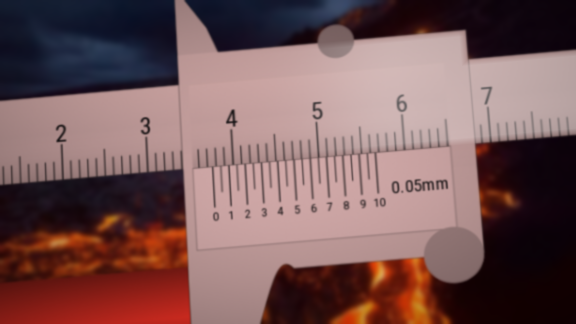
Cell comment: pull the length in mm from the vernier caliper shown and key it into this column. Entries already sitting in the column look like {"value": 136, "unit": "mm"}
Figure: {"value": 37.6, "unit": "mm"}
